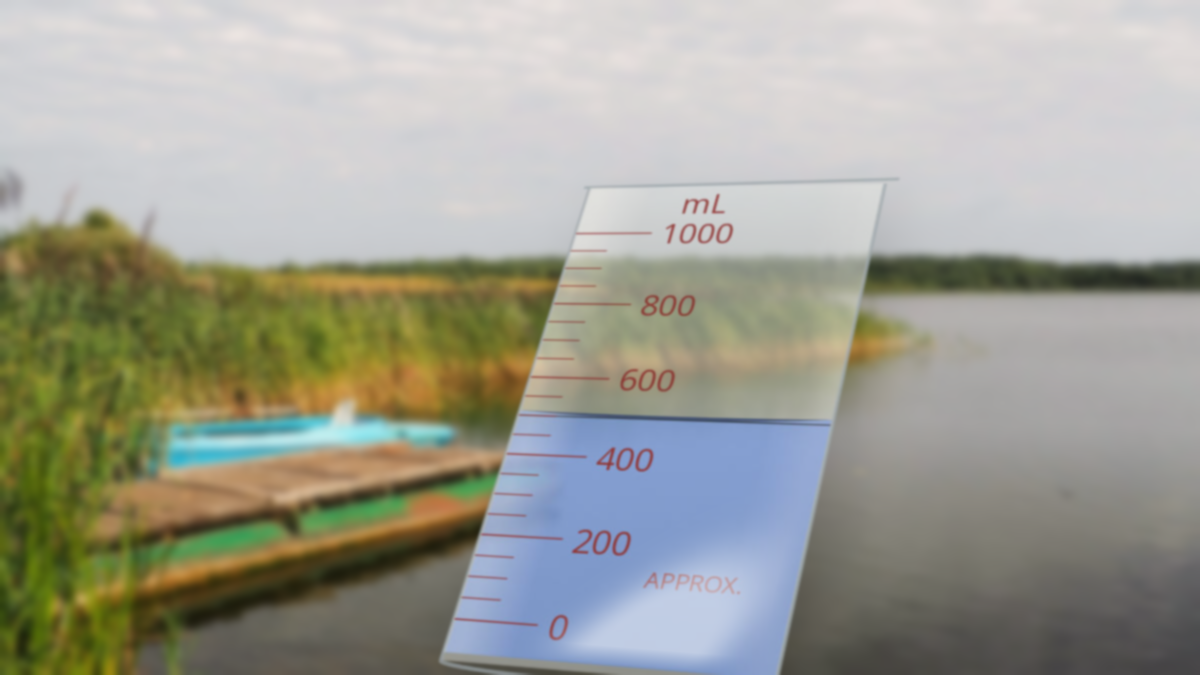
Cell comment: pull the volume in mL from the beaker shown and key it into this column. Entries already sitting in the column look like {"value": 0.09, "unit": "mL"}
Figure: {"value": 500, "unit": "mL"}
